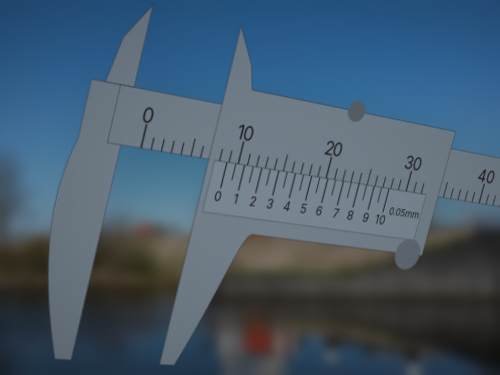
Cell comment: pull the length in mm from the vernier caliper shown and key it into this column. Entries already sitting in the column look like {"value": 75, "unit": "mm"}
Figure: {"value": 8.8, "unit": "mm"}
